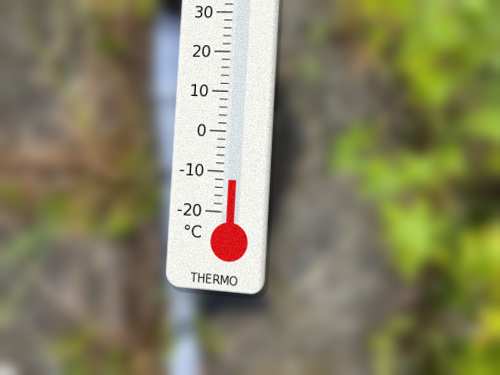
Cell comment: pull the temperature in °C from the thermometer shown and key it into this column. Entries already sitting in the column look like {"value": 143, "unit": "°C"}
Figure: {"value": -12, "unit": "°C"}
